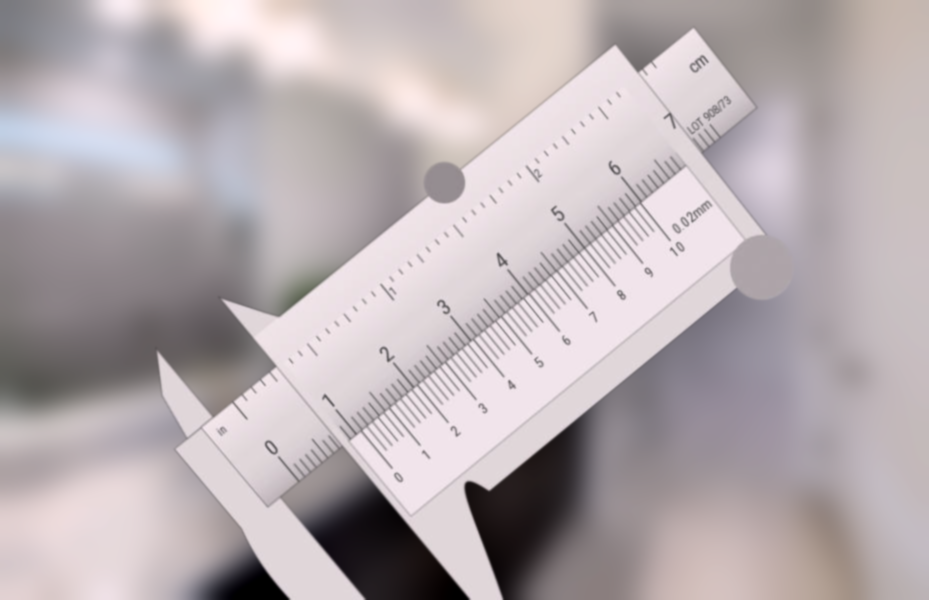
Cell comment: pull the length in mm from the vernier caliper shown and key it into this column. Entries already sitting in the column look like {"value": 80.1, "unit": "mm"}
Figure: {"value": 10.8, "unit": "mm"}
